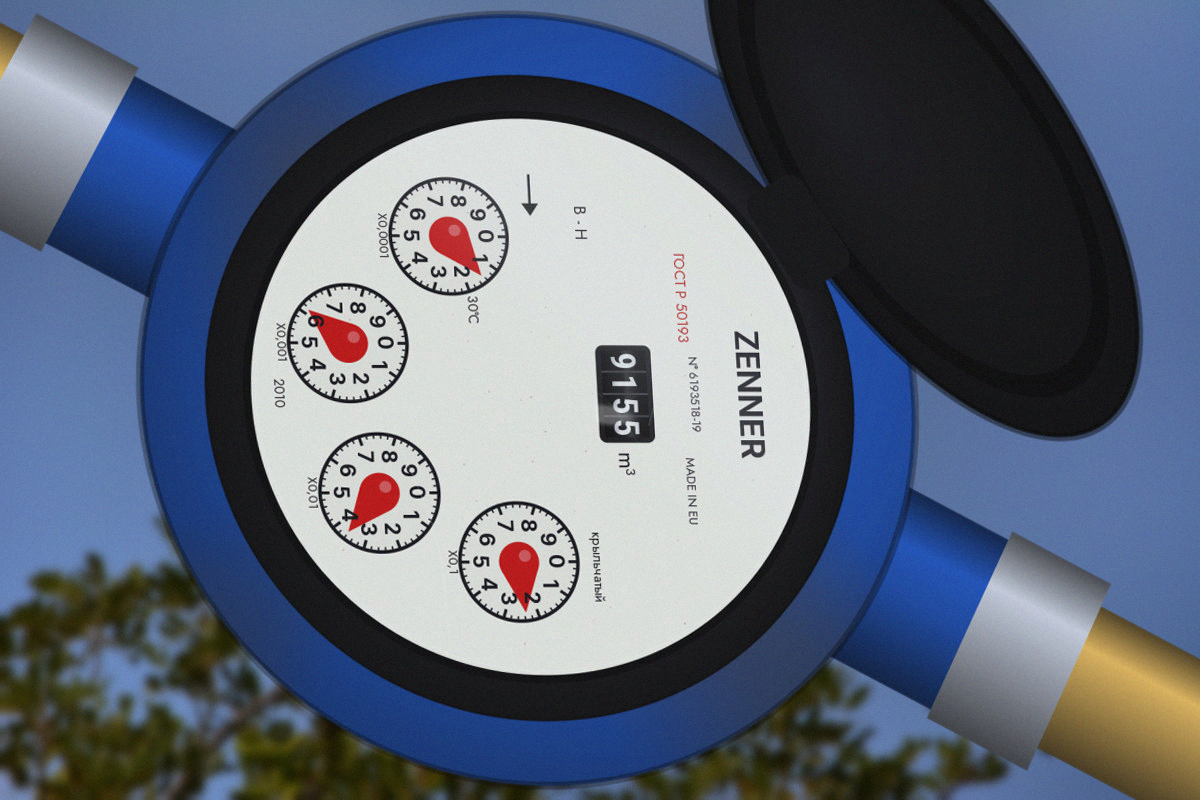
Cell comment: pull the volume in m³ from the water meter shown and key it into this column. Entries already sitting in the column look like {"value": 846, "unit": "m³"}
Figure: {"value": 9155.2361, "unit": "m³"}
